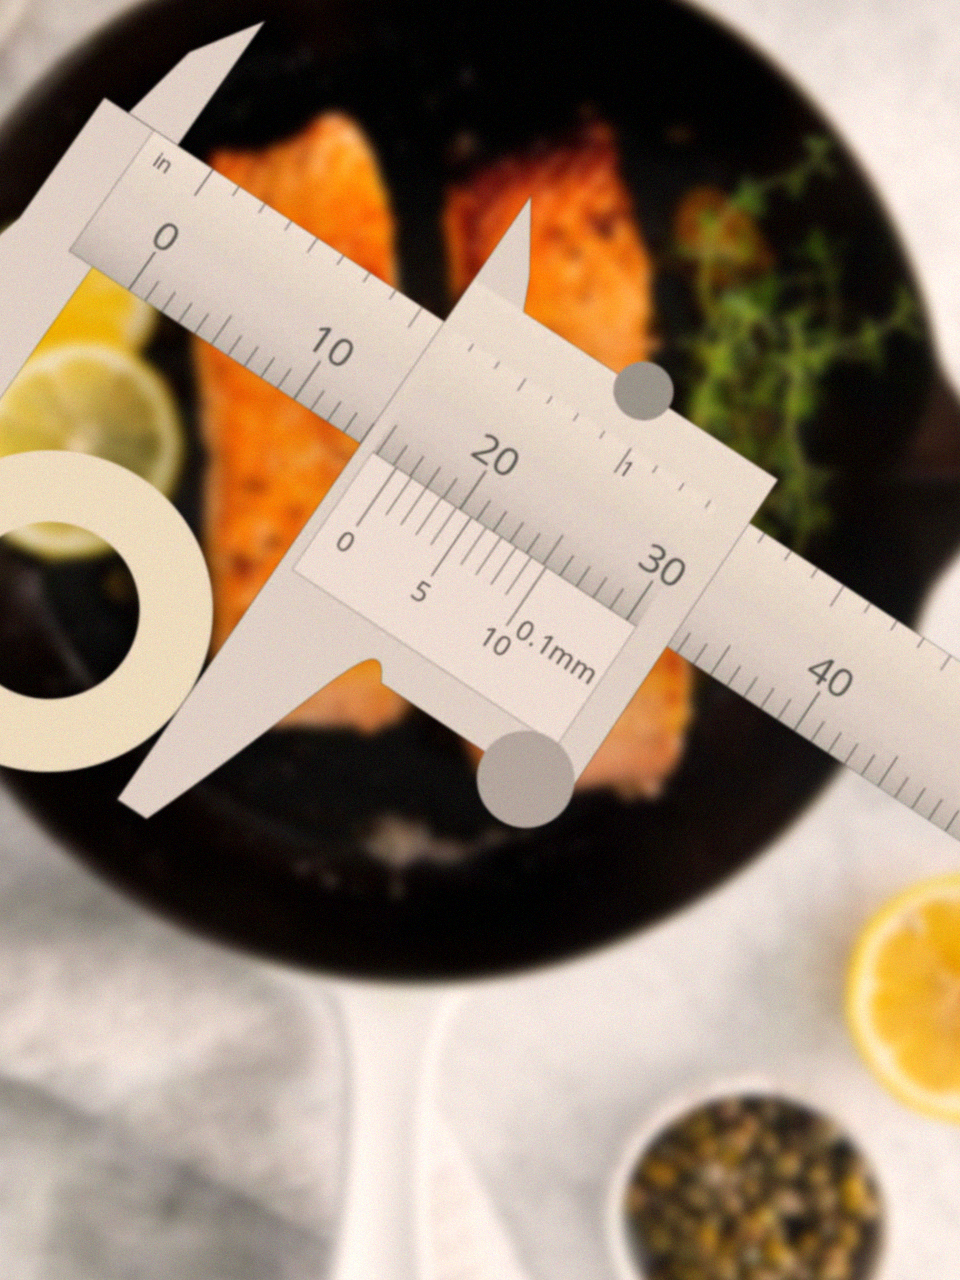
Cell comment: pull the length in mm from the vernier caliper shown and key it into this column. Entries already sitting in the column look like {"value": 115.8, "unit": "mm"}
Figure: {"value": 16.2, "unit": "mm"}
